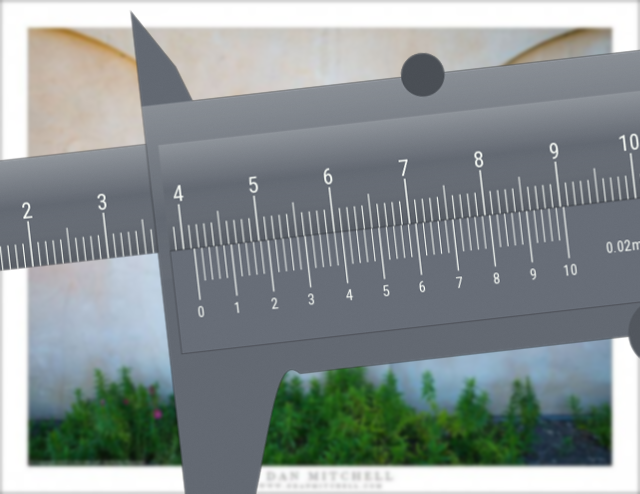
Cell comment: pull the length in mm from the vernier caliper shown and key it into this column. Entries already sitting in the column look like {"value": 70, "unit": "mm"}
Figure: {"value": 41.4, "unit": "mm"}
